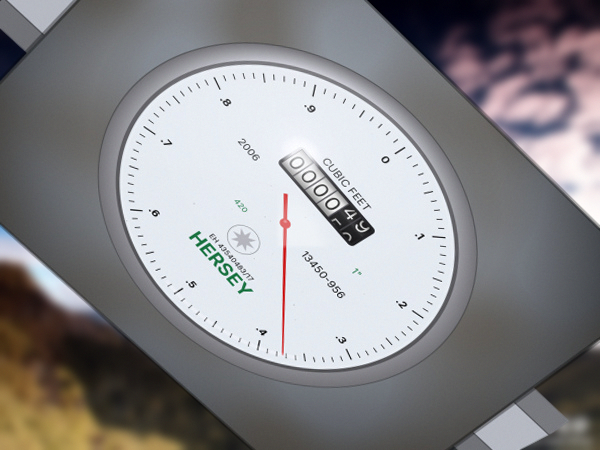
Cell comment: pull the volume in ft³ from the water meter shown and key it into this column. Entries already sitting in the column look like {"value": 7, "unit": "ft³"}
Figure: {"value": 49.37, "unit": "ft³"}
